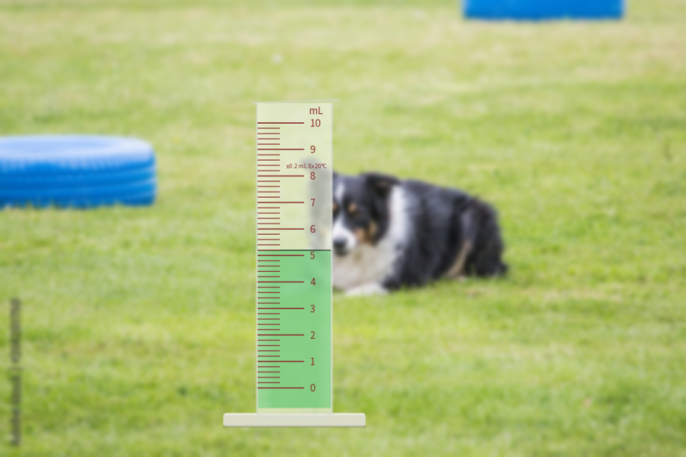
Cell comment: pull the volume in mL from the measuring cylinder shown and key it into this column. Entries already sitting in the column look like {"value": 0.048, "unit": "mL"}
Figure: {"value": 5.2, "unit": "mL"}
